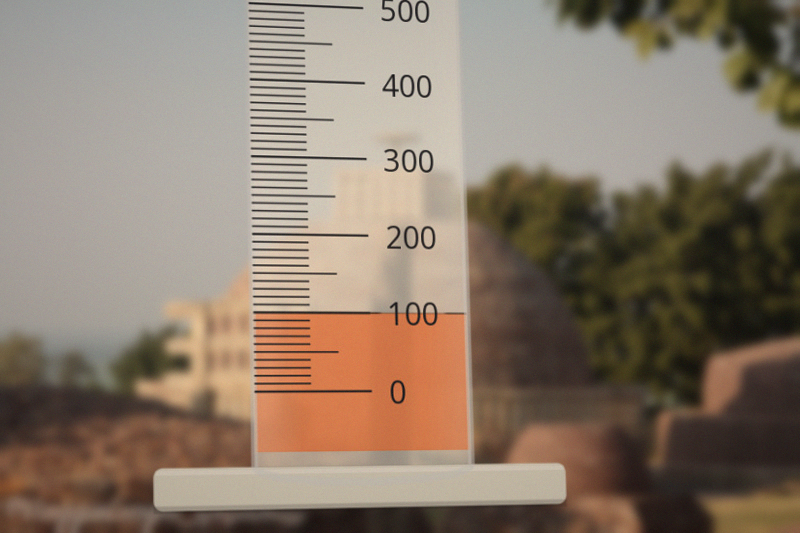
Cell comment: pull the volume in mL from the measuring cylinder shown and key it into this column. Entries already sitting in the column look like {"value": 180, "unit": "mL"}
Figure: {"value": 100, "unit": "mL"}
